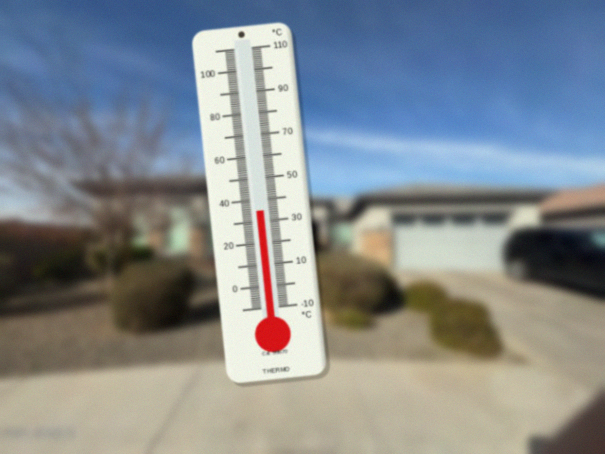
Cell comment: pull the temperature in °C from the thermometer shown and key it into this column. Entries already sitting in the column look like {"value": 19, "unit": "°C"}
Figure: {"value": 35, "unit": "°C"}
